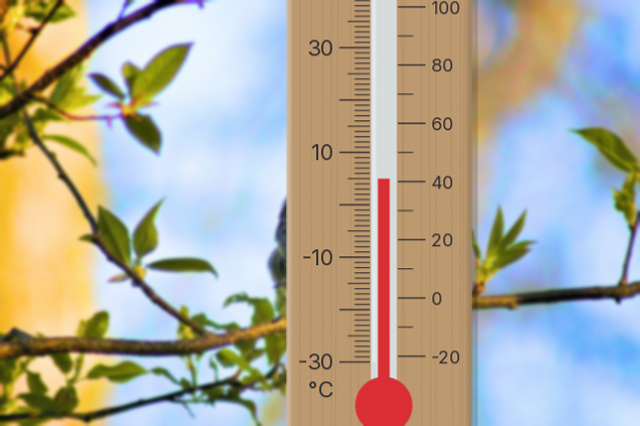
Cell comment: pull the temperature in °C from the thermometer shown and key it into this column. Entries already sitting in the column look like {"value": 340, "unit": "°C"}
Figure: {"value": 5, "unit": "°C"}
